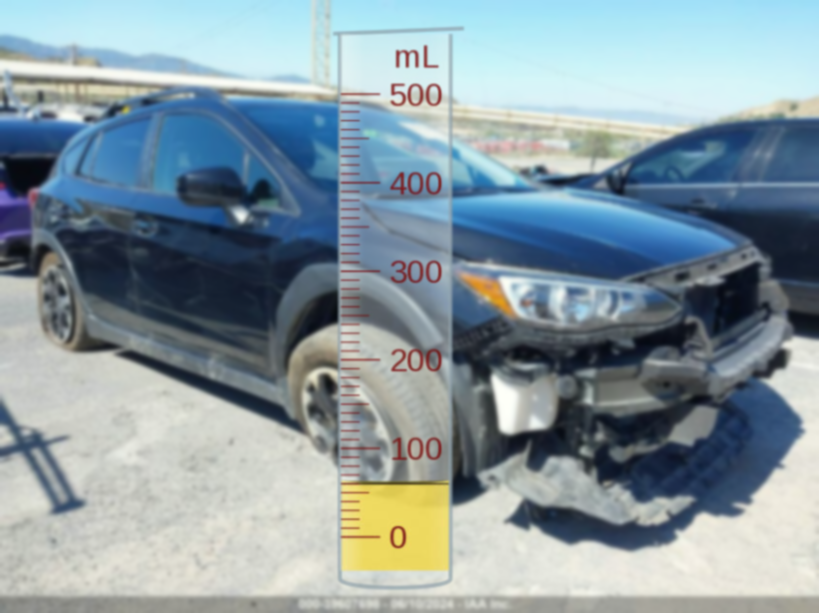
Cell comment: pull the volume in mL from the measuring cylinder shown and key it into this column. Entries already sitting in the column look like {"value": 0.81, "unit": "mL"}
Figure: {"value": 60, "unit": "mL"}
